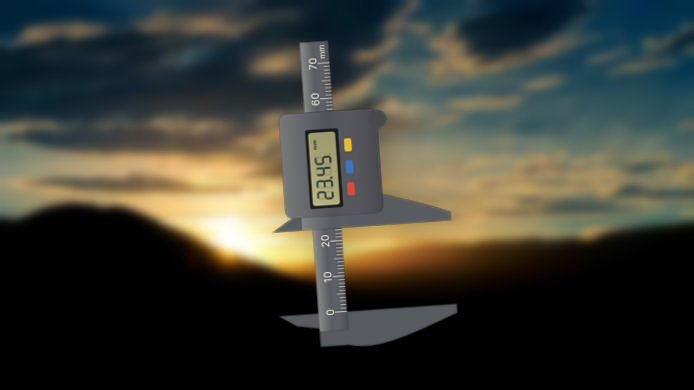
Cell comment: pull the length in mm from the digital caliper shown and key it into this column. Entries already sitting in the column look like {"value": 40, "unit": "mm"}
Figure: {"value": 23.45, "unit": "mm"}
